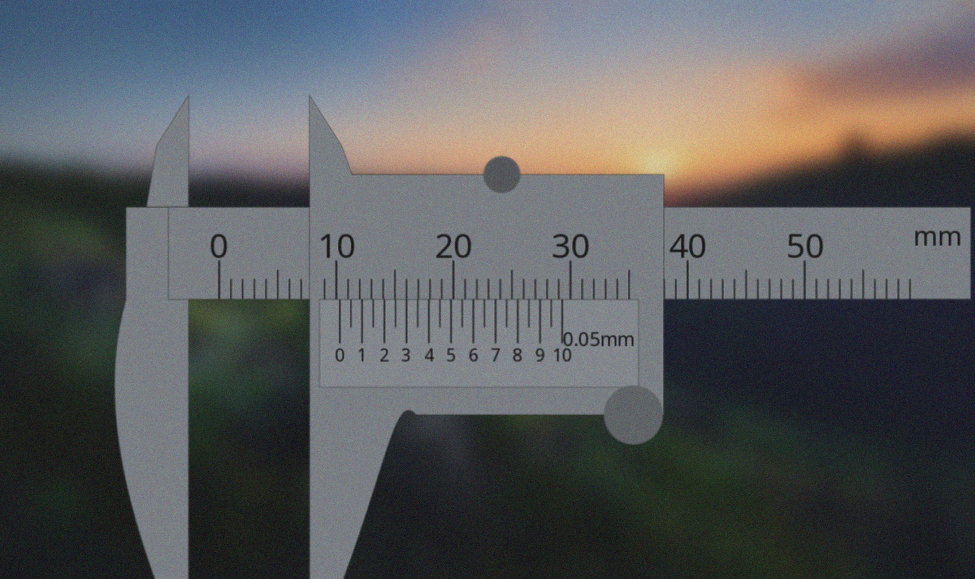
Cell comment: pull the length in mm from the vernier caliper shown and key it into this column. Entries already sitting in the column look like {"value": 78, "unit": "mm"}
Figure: {"value": 10.3, "unit": "mm"}
